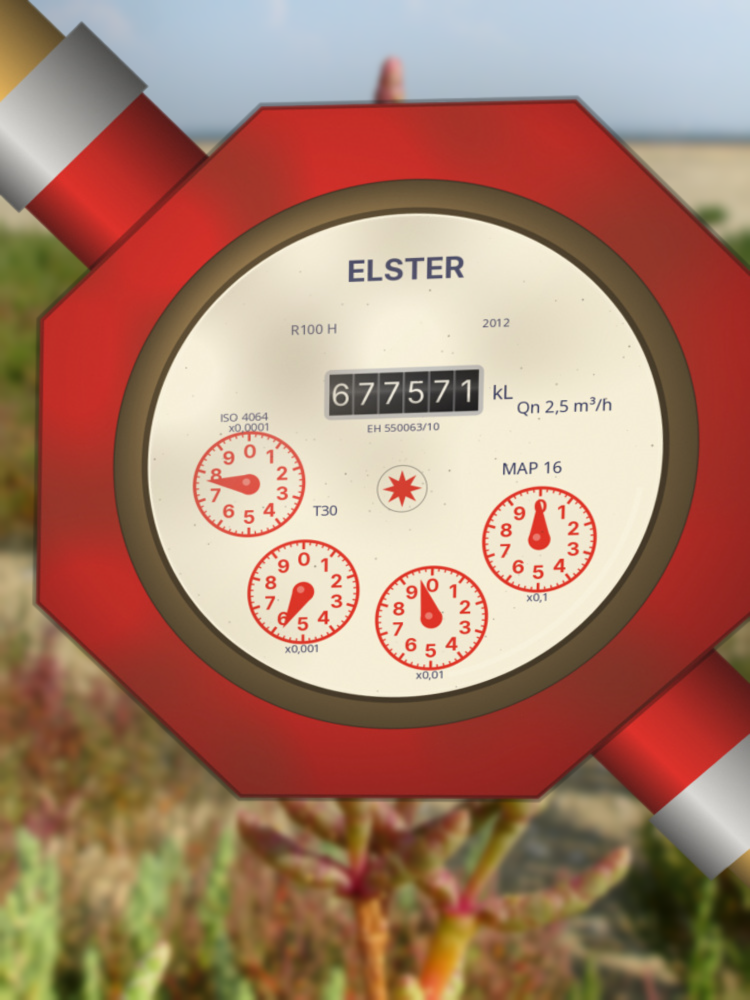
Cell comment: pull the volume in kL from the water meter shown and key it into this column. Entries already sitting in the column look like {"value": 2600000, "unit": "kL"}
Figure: {"value": 677570.9957, "unit": "kL"}
